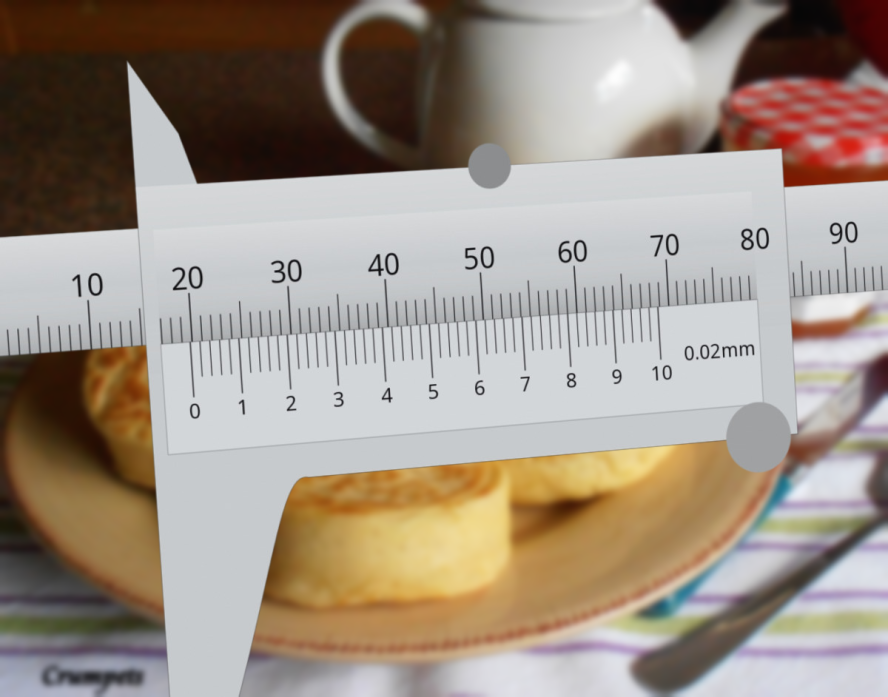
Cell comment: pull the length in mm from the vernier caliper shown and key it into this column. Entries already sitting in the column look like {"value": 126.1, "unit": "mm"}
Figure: {"value": 19.8, "unit": "mm"}
